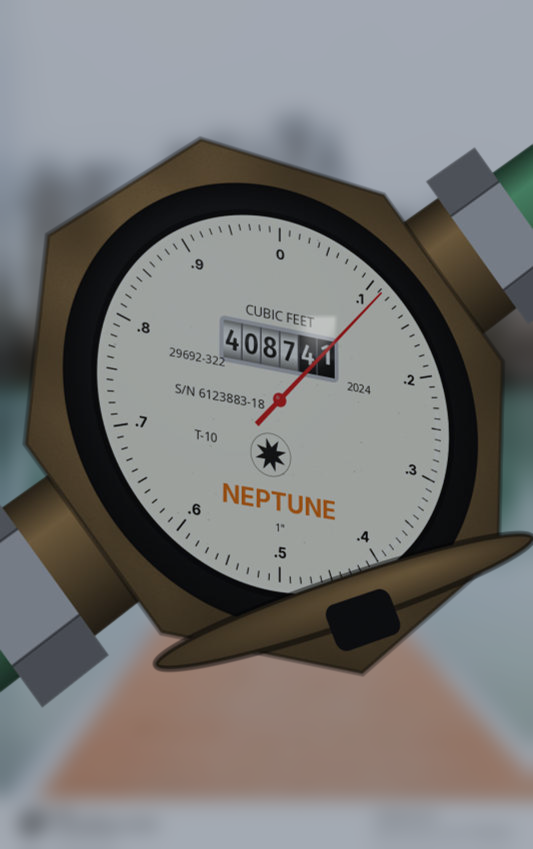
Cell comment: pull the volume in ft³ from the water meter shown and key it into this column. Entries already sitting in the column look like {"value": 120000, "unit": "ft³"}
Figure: {"value": 408741.11, "unit": "ft³"}
